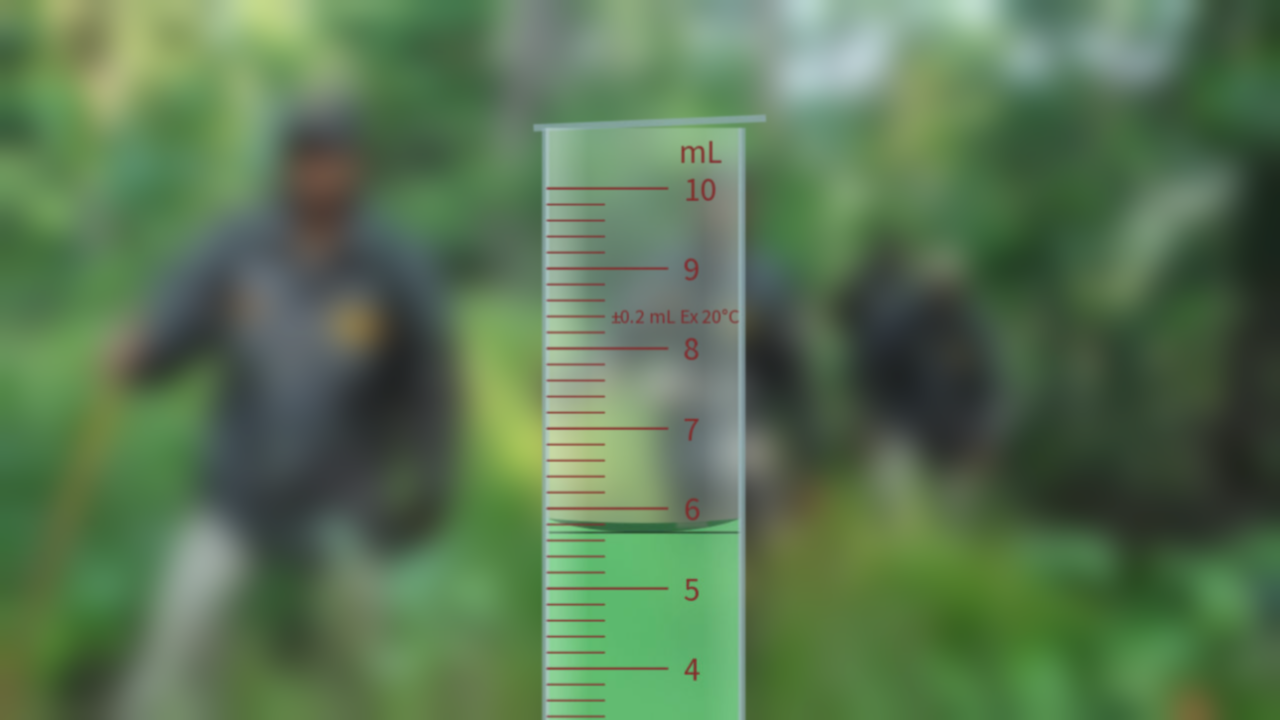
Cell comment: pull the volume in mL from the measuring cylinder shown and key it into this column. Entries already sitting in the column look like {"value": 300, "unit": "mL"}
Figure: {"value": 5.7, "unit": "mL"}
